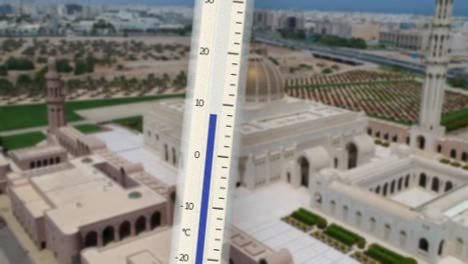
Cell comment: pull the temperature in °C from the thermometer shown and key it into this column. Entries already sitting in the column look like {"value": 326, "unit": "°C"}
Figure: {"value": 8, "unit": "°C"}
